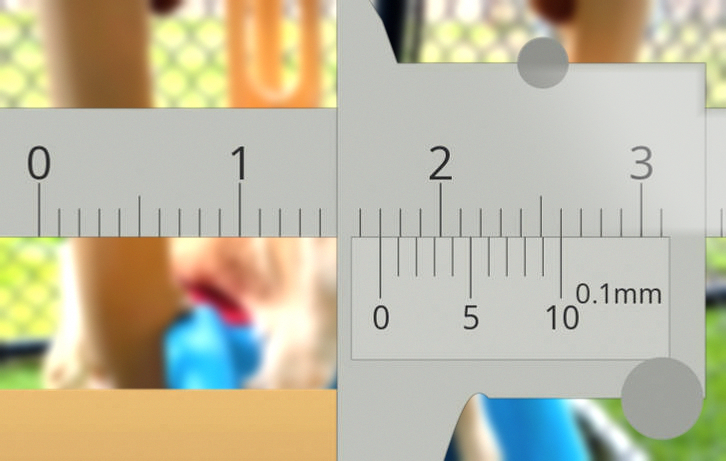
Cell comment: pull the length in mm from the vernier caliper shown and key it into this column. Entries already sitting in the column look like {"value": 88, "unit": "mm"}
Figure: {"value": 17.0, "unit": "mm"}
